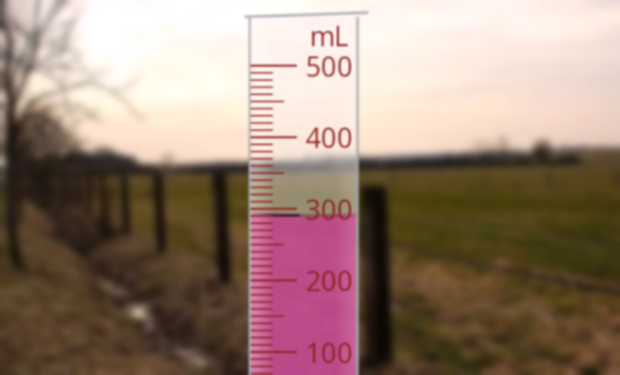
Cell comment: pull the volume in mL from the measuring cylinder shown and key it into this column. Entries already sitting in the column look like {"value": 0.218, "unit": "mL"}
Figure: {"value": 290, "unit": "mL"}
